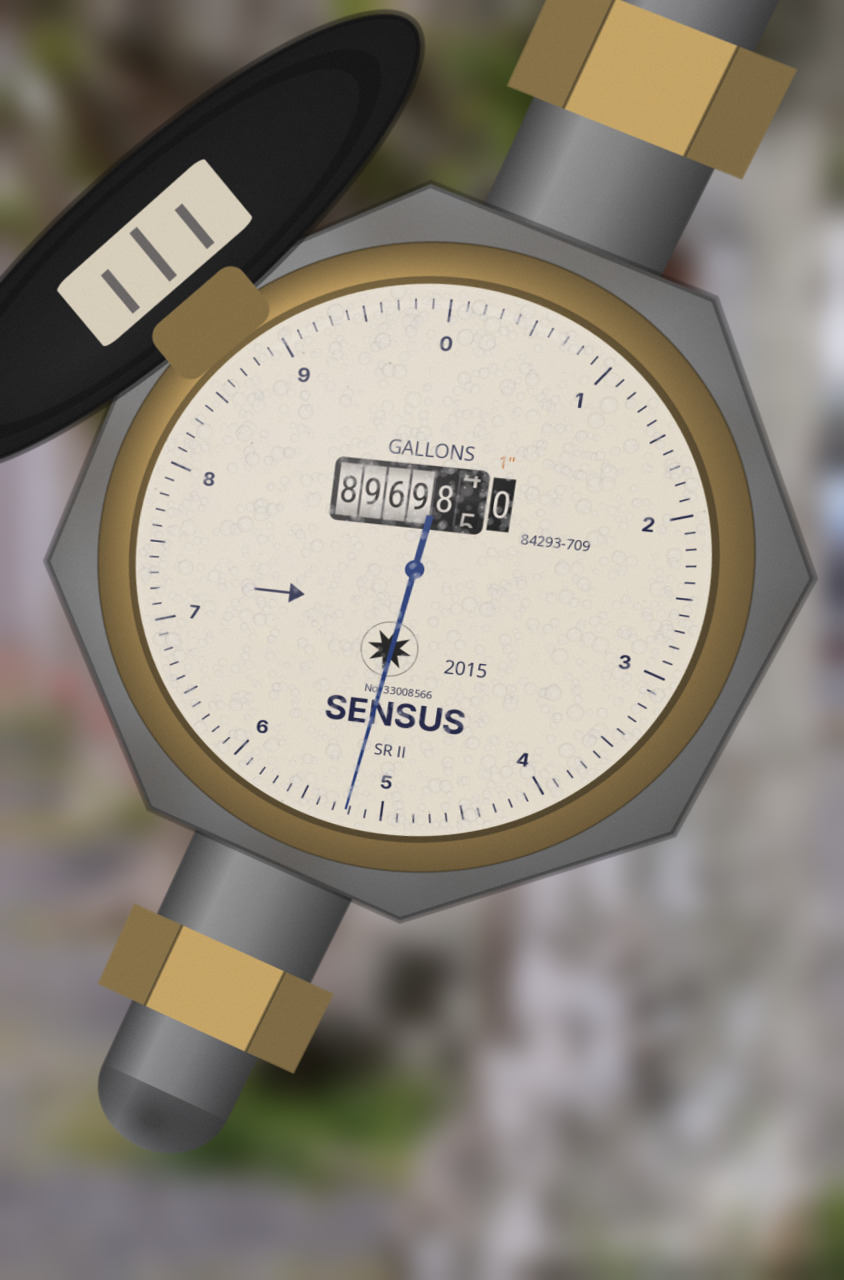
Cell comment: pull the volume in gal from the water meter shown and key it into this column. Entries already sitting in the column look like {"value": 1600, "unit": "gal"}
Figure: {"value": 8969845.2, "unit": "gal"}
